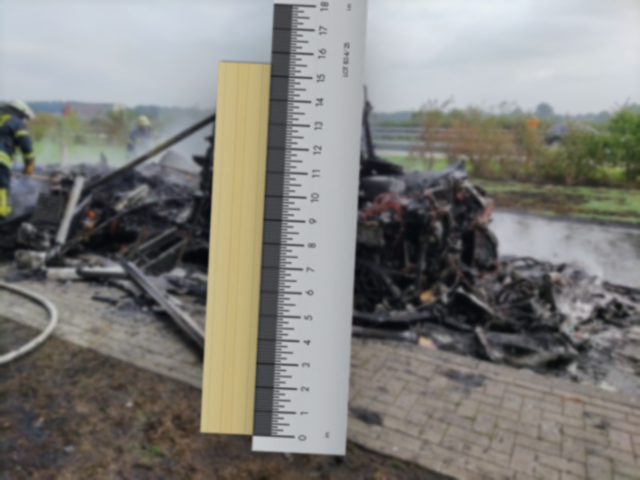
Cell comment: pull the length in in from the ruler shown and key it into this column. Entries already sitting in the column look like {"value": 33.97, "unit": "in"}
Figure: {"value": 15.5, "unit": "in"}
